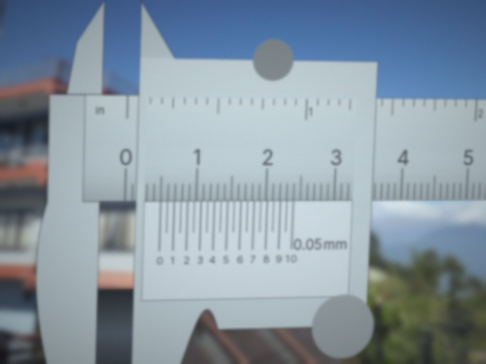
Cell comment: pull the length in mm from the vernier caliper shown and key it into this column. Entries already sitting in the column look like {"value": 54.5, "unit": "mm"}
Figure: {"value": 5.0, "unit": "mm"}
